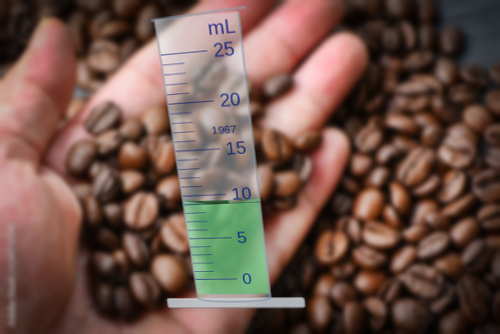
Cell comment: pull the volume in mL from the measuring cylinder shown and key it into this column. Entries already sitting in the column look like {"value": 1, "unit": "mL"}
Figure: {"value": 9, "unit": "mL"}
